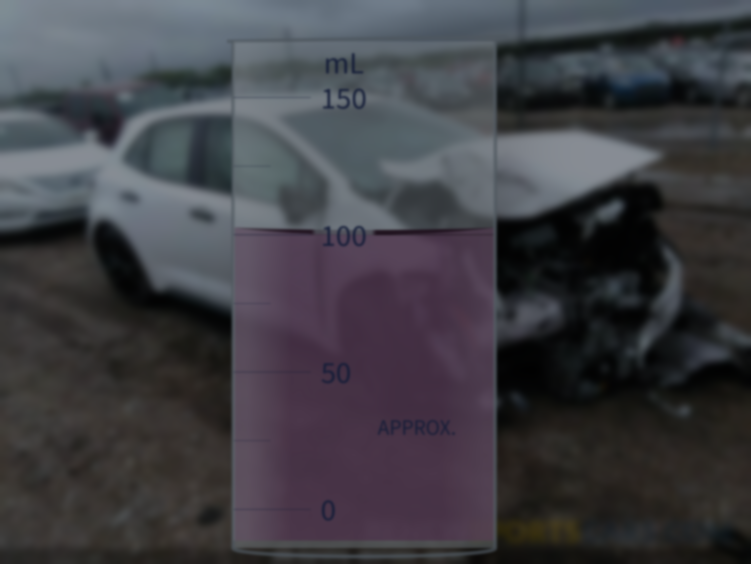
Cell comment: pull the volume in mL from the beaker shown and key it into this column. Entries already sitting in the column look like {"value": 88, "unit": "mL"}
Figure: {"value": 100, "unit": "mL"}
